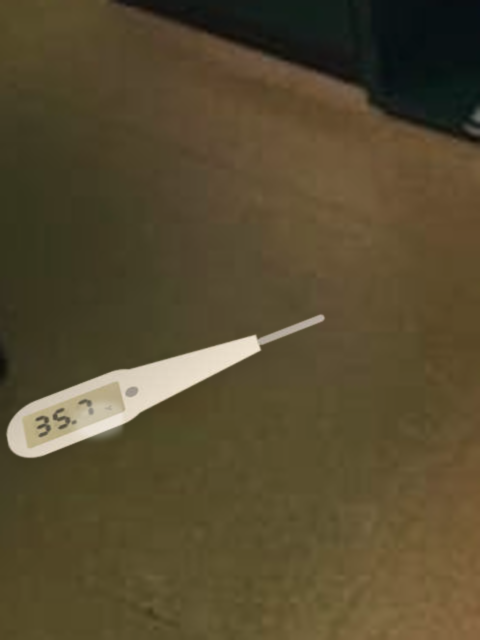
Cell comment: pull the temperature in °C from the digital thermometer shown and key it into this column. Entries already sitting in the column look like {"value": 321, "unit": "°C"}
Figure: {"value": 35.7, "unit": "°C"}
